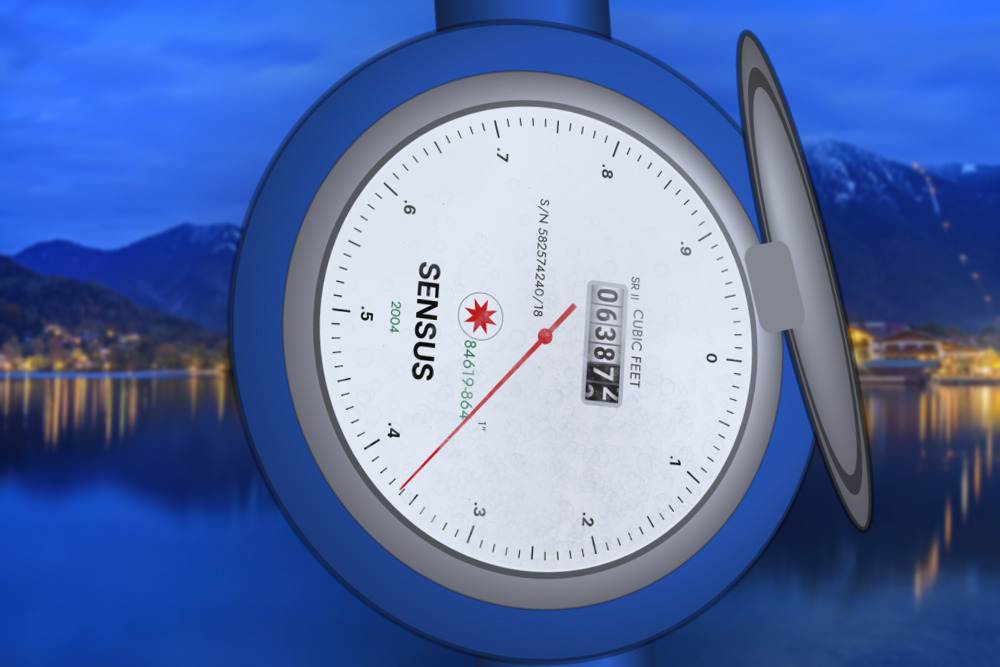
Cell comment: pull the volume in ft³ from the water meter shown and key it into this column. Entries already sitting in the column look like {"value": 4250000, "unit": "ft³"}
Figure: {"value": 63872.36, "unit": "ft³"}
